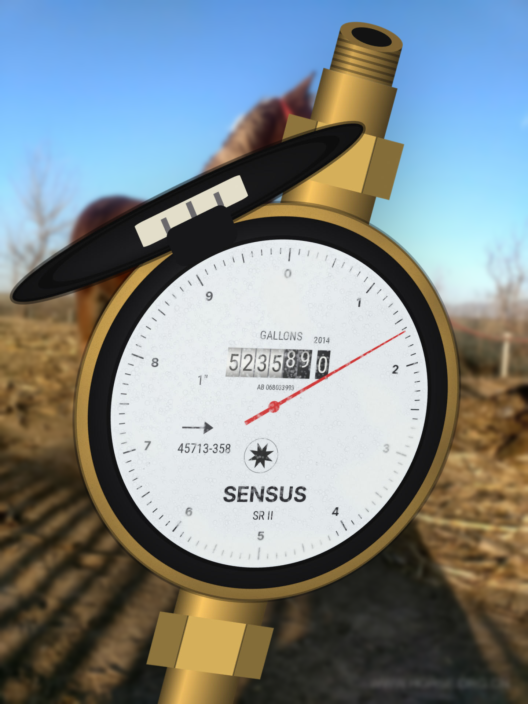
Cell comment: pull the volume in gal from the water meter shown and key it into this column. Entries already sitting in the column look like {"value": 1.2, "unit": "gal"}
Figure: {"value": 5235891.6, "unit": "gal"}
